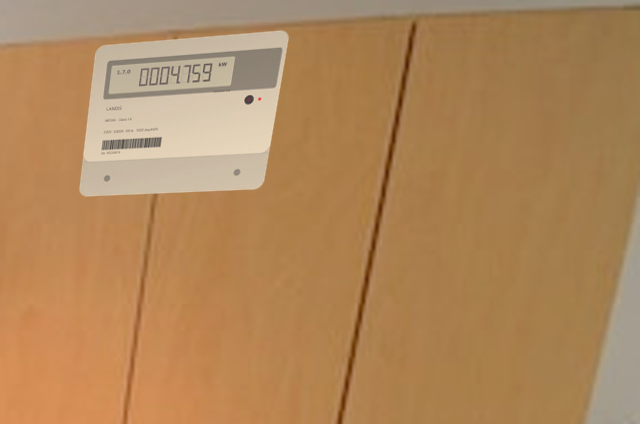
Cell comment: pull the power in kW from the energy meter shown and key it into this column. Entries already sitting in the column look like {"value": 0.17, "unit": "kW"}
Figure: {"value": 4.759, "unit": "kW"}
